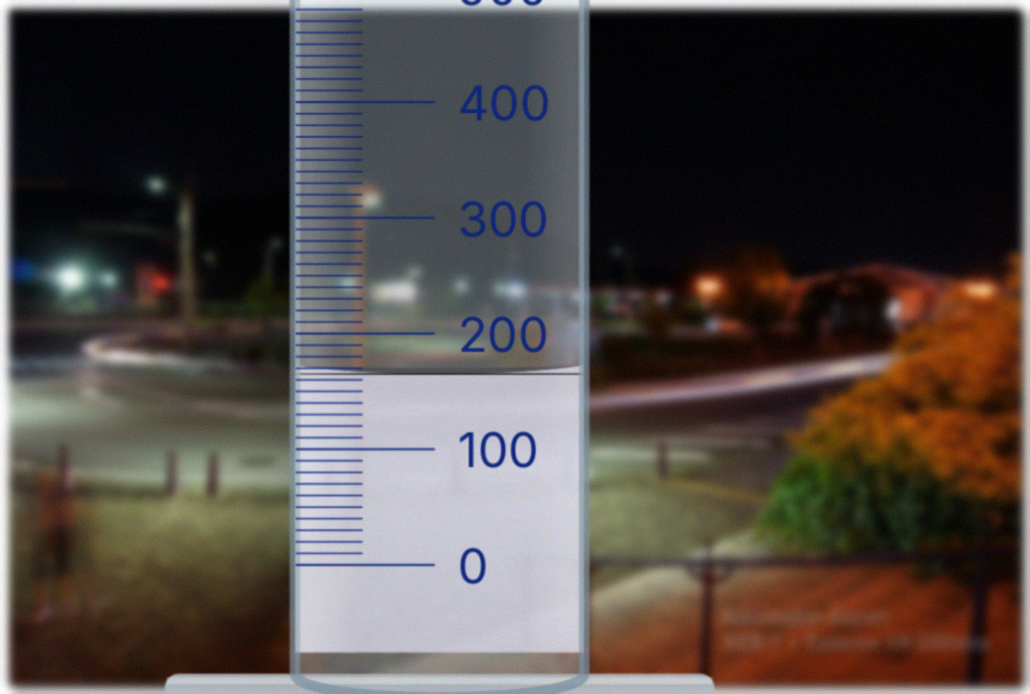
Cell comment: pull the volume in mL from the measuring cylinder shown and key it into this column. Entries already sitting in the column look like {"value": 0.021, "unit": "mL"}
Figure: {"value": 165, "unit": "mL"}
